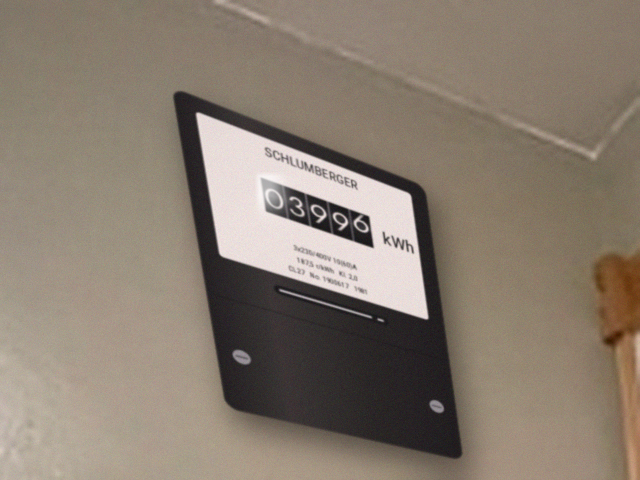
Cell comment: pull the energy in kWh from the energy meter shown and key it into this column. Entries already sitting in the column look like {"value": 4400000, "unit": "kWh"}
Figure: {"value": 3996, "unit": "kWh"}
